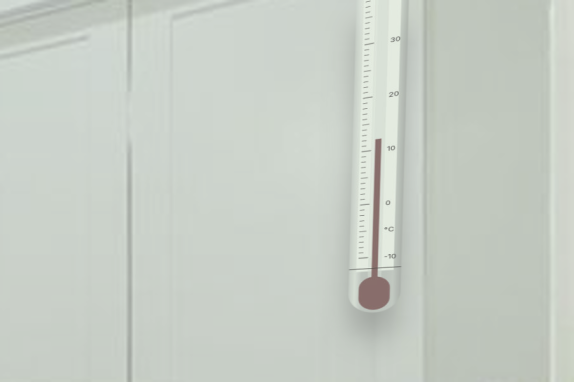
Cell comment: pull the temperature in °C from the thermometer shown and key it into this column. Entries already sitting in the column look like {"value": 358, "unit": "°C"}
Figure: {"value": 12, "unit": "°C"}
